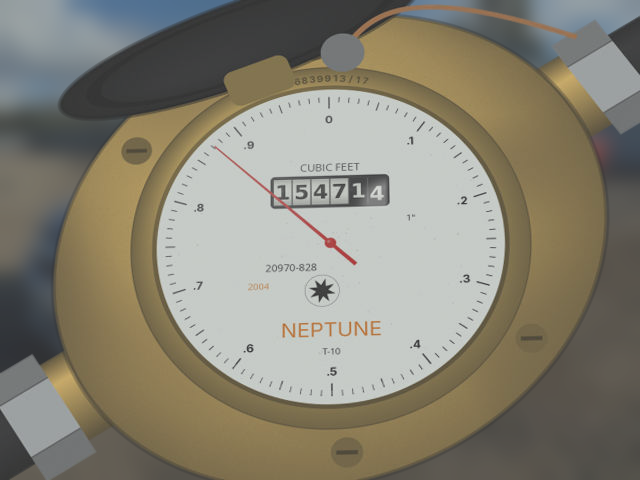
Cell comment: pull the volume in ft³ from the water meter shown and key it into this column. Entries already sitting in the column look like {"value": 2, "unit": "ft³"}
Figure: {"value": 154713.87, "unit": "ft³"}
